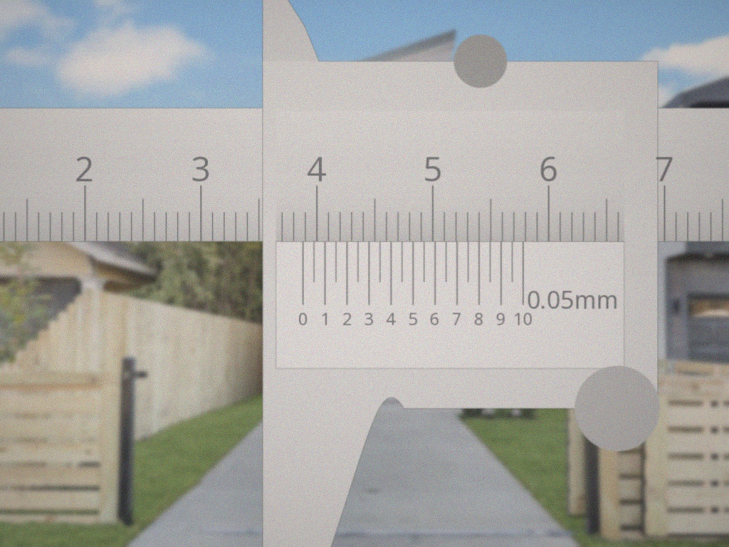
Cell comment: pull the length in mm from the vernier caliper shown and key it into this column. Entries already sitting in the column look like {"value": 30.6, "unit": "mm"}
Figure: {"value": 38.8, "unit": "mm"}
